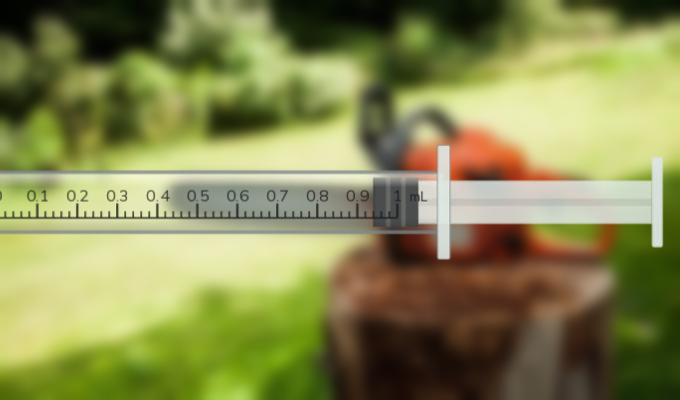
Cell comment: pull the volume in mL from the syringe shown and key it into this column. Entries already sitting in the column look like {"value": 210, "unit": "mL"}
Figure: {"value": 0.94, "unit": "mL"}
